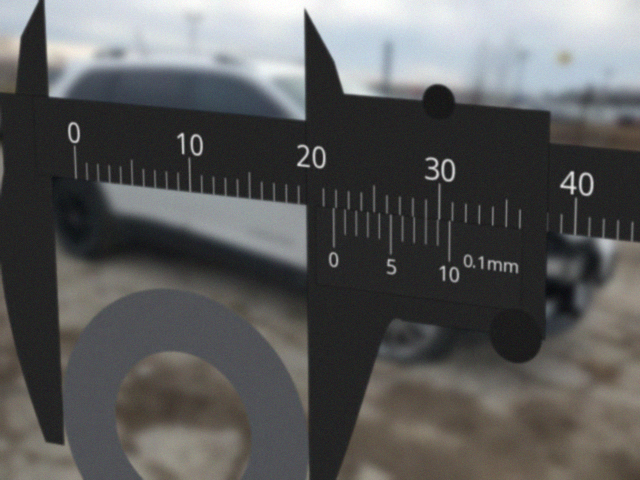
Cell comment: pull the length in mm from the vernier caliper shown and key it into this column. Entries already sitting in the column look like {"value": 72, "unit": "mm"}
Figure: {"value": 21.8, "unit": "mm"}
